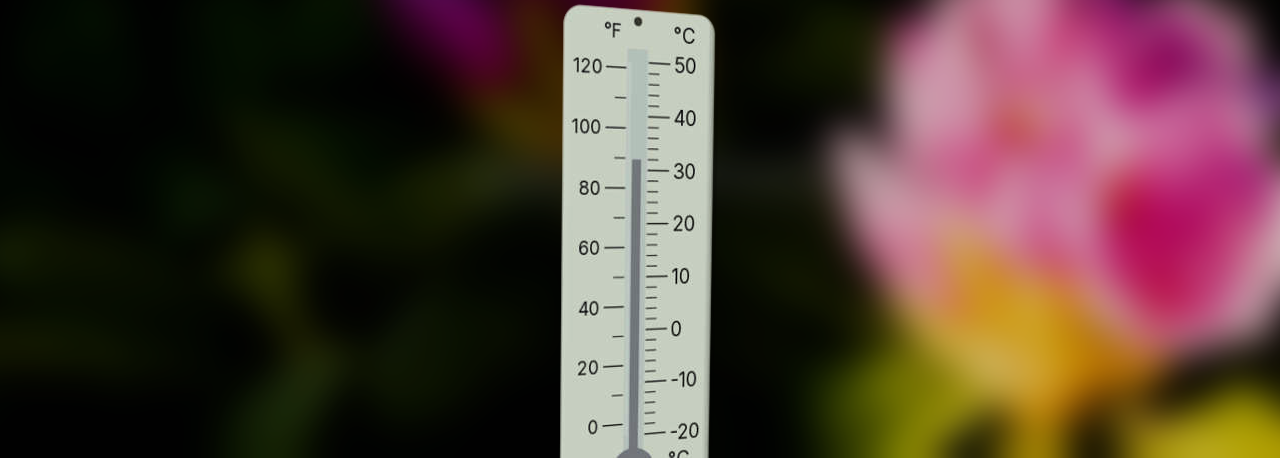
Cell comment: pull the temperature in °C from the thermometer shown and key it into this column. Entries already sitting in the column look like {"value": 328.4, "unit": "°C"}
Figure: {"value": 32, "unit": "°C"}
